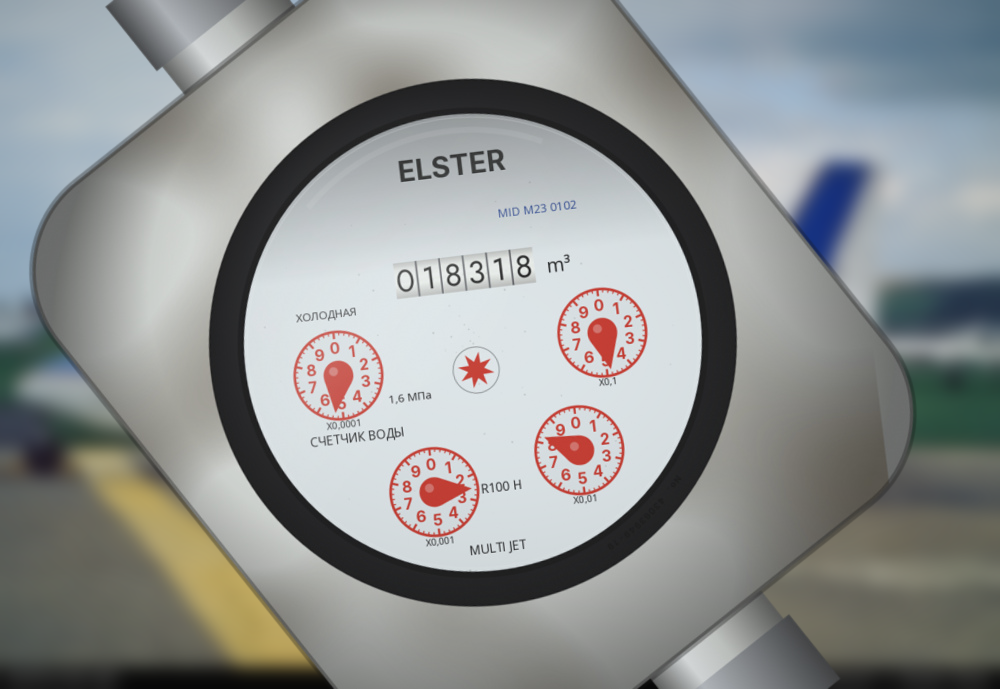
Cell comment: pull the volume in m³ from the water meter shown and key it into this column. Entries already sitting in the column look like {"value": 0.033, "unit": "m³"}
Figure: {"value": 18318.4825, "unit": "m³"}
